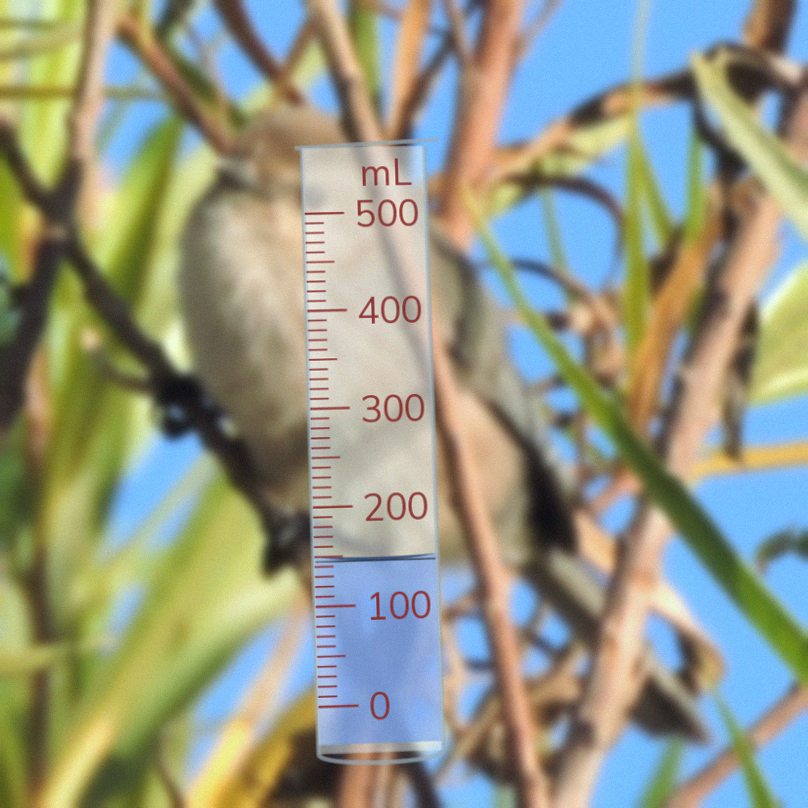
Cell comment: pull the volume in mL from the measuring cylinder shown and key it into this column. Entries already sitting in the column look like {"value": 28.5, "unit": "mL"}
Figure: {"value": 145, "unit": "mL"}
